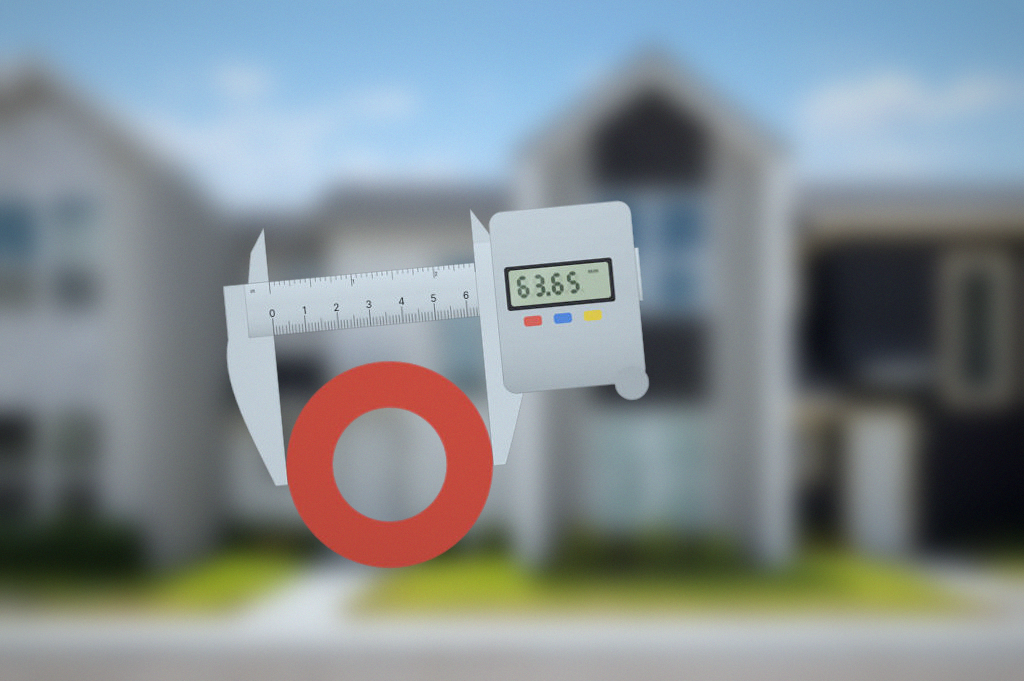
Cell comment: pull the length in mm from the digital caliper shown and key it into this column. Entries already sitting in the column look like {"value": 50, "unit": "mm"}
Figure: {"value": 63.65, "unit": "mm"}
